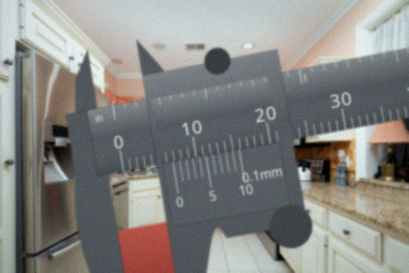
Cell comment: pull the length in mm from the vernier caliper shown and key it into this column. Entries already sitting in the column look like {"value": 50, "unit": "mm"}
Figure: {"value": 6.8, "unit": "mm"}
